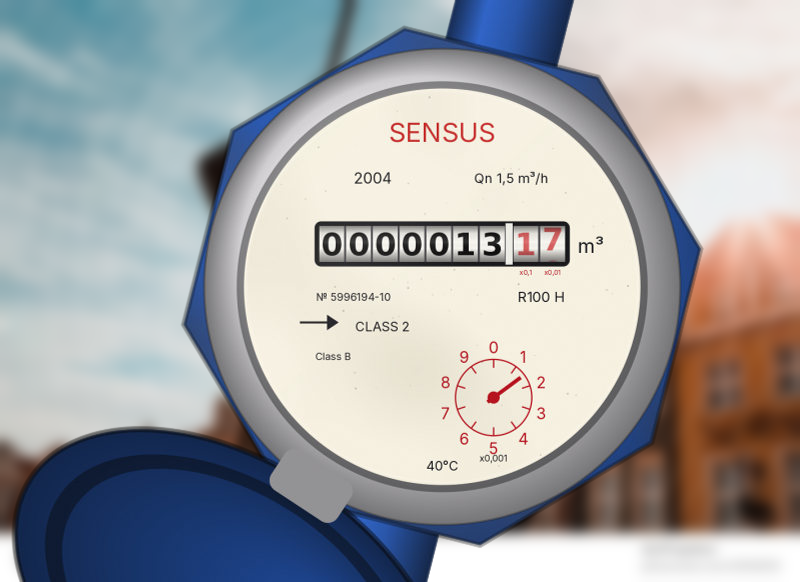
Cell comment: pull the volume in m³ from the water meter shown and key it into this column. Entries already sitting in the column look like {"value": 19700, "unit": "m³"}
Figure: {"value": 13.171, "unit": "m³"}
